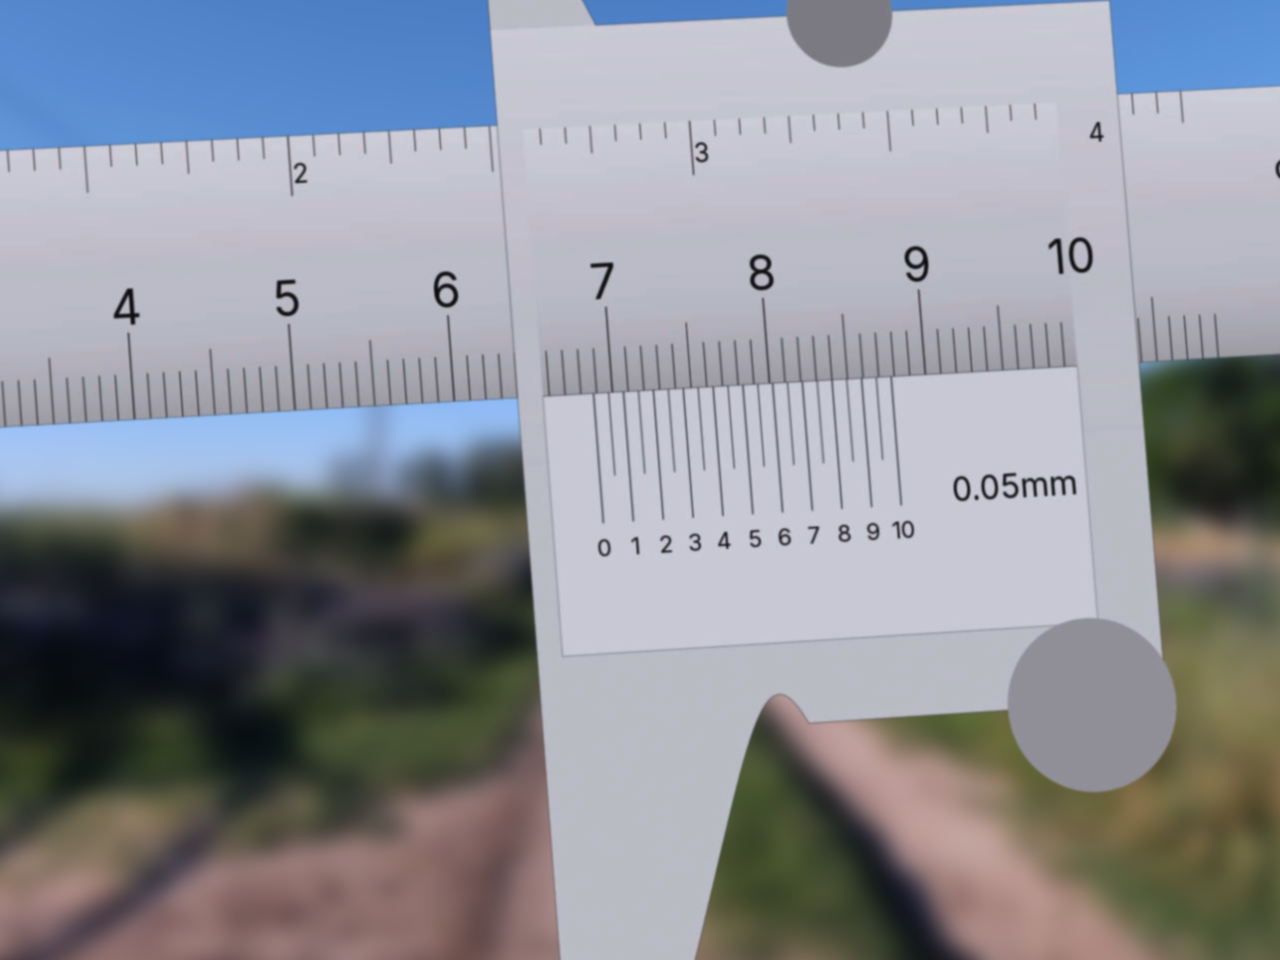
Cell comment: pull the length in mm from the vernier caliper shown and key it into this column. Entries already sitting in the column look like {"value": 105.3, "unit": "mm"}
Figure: {"value": 68.8, "unit": "mm"}
